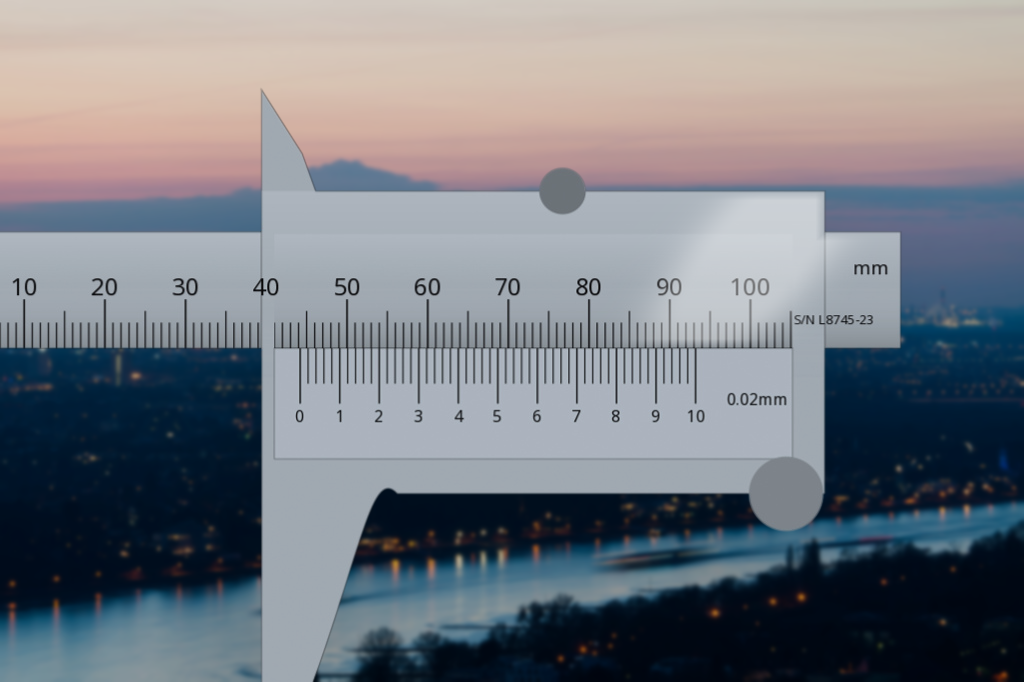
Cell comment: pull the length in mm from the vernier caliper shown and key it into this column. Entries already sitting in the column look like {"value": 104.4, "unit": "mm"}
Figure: {"value": 44.2, "unit": "mm"}
